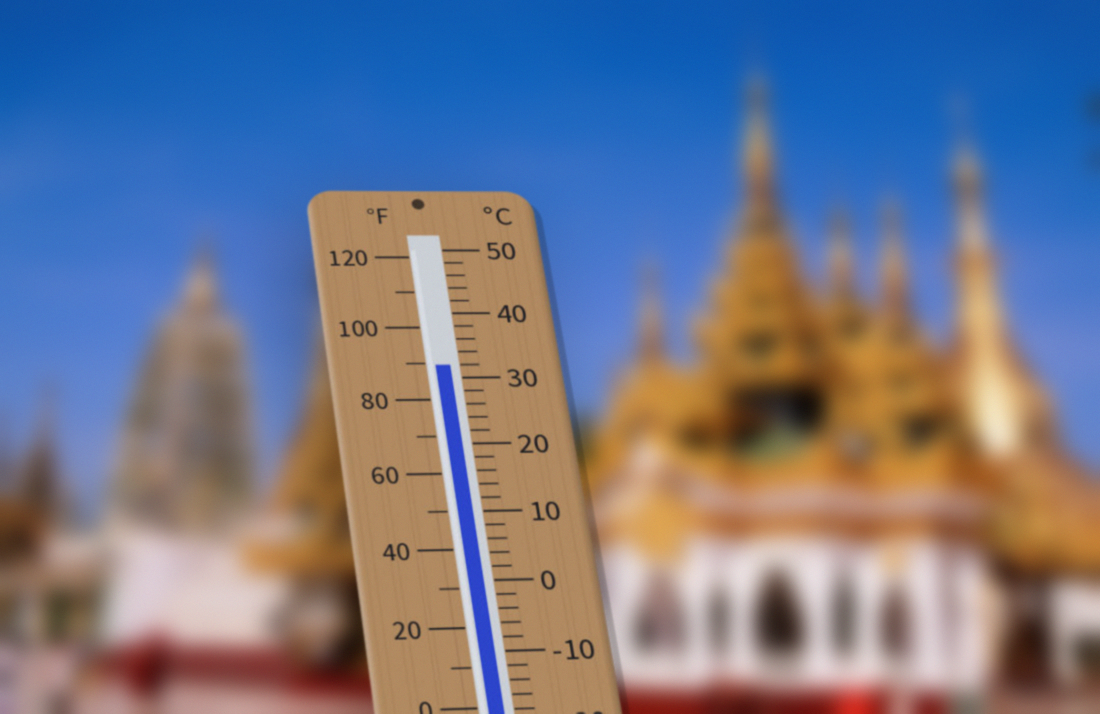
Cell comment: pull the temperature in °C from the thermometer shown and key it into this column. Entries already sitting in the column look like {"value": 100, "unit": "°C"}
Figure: {"value": 32, "unit": "°C"}
